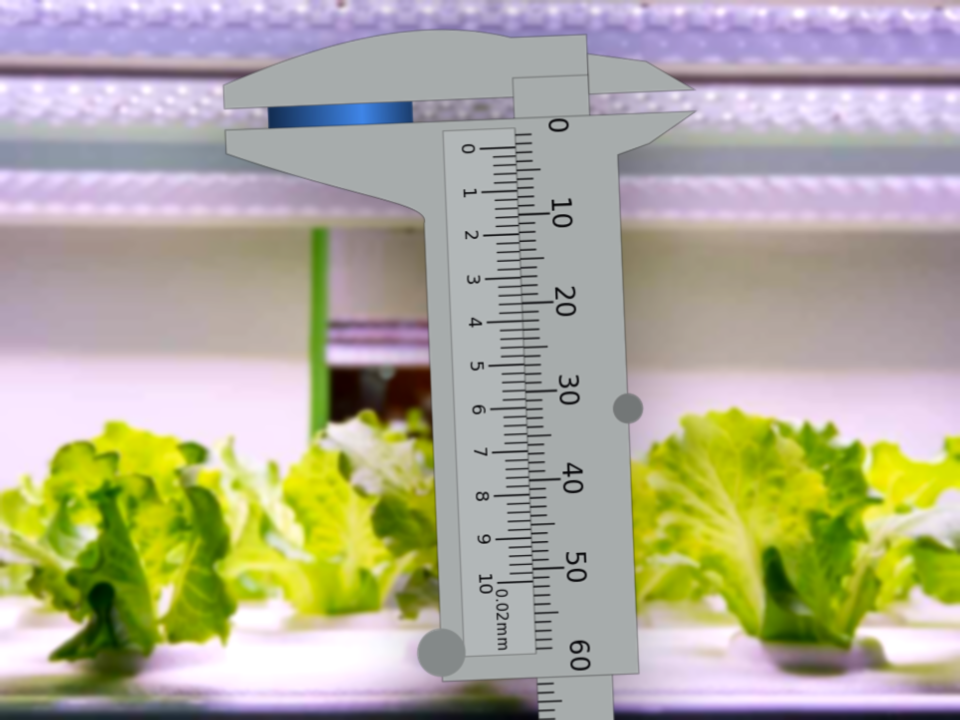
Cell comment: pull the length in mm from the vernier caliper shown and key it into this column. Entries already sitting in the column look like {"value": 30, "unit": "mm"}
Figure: {"value": 2.4, "unit": "mm"}
